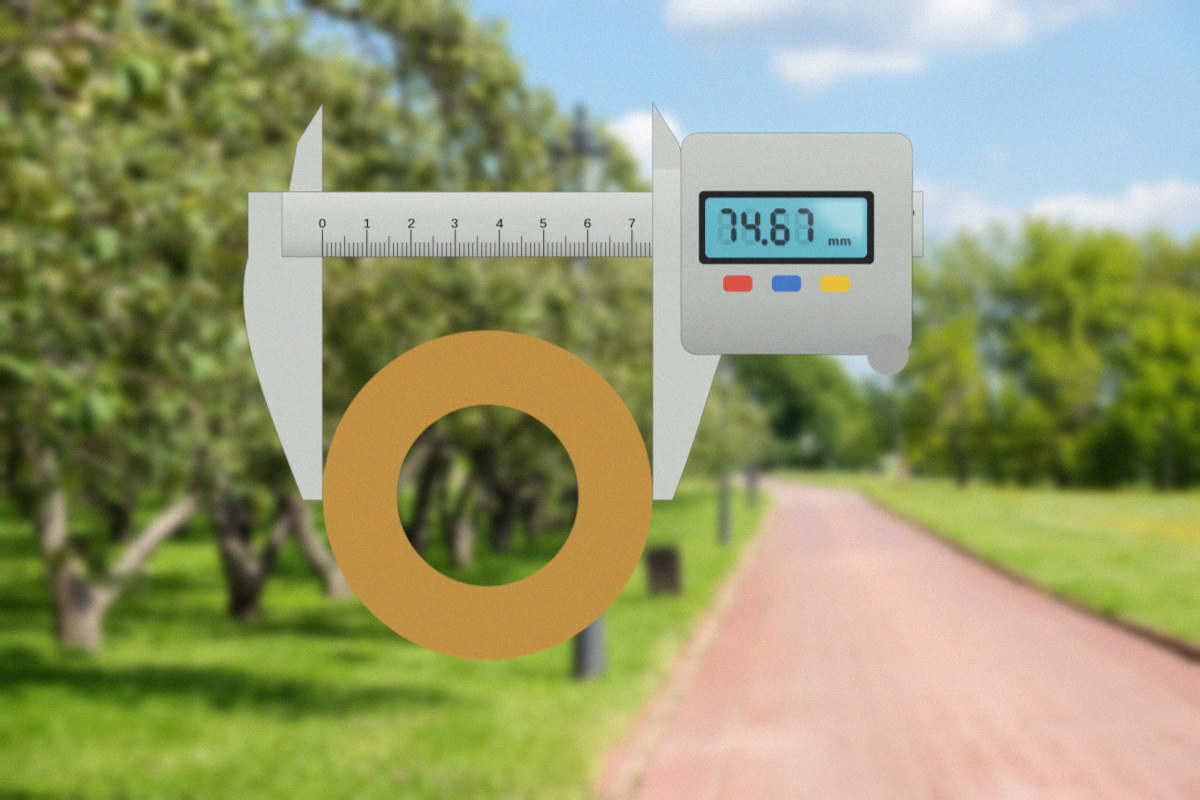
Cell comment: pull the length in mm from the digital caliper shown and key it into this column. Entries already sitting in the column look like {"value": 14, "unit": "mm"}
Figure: {"value": 74.67, "unit": "mm"}
